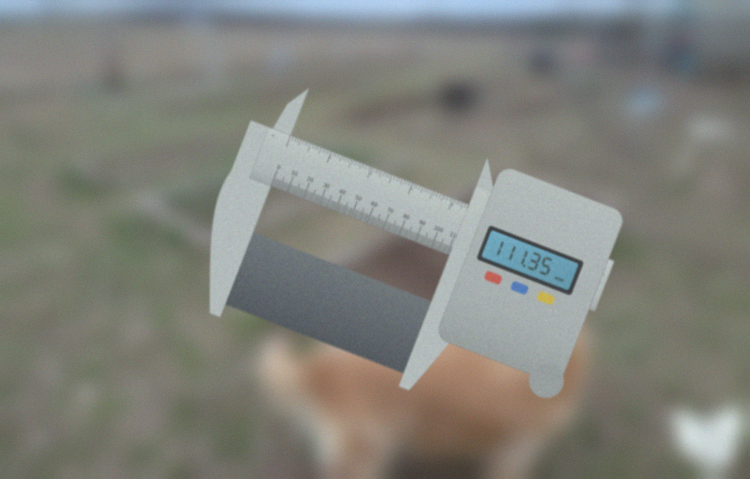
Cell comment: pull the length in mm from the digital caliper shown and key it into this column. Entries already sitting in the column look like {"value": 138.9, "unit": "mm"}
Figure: {"value": 111.35, "unit": "mm"}
